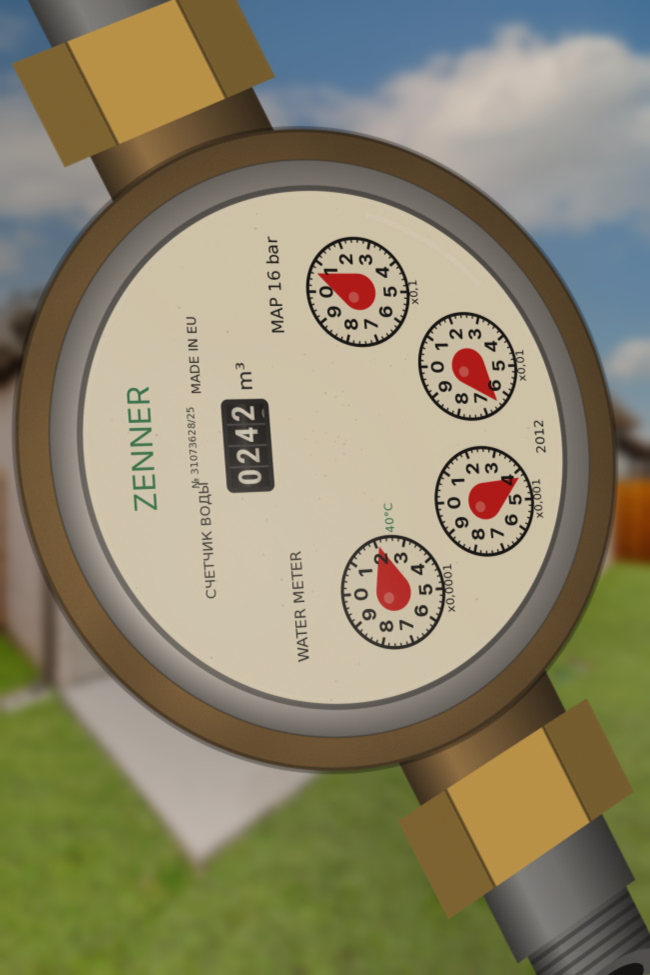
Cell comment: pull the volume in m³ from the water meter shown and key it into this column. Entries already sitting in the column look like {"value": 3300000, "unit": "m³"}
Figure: {"value": 242.0642, "unit": "m³"}
